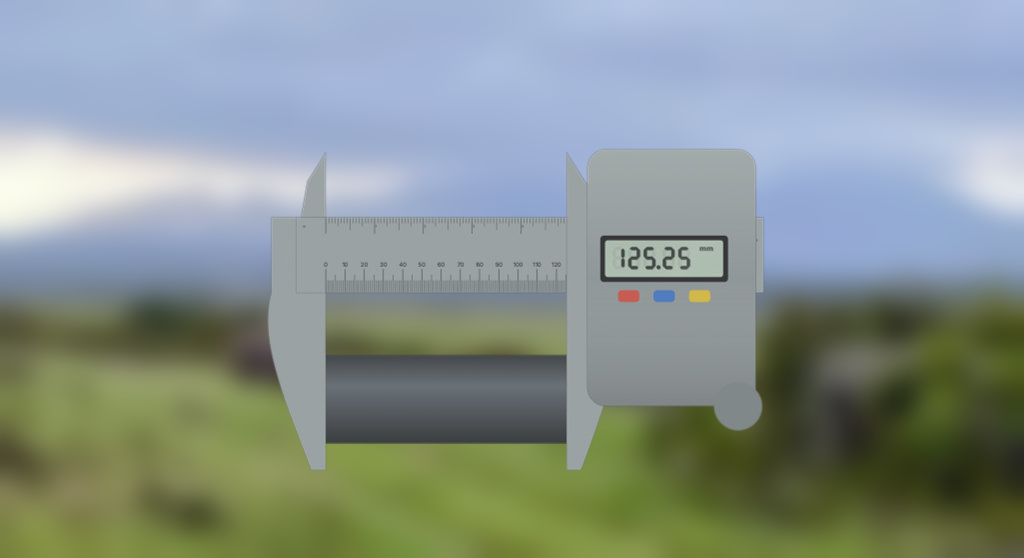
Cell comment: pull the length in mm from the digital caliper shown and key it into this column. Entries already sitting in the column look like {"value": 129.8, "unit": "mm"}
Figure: {"value": 125.25, "unit": "mm"}
